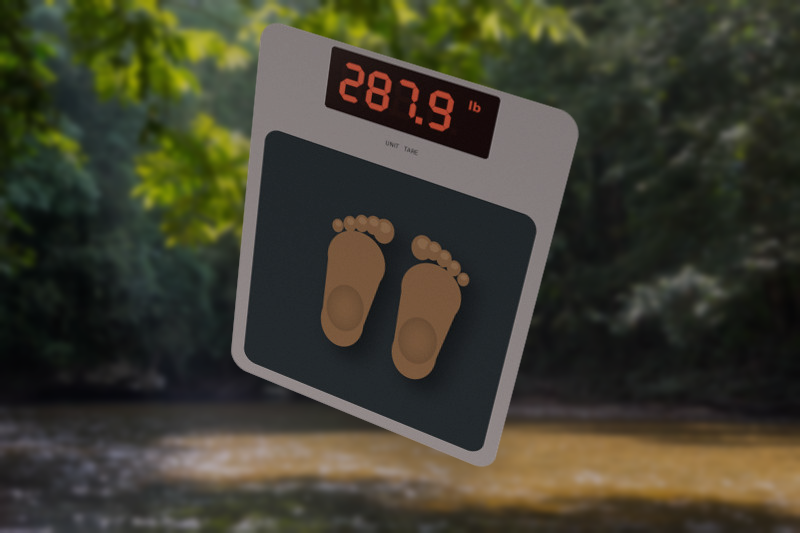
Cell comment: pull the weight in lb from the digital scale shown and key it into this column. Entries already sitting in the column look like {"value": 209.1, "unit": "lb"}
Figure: {"value": 287.9, "unit": "lb"}
